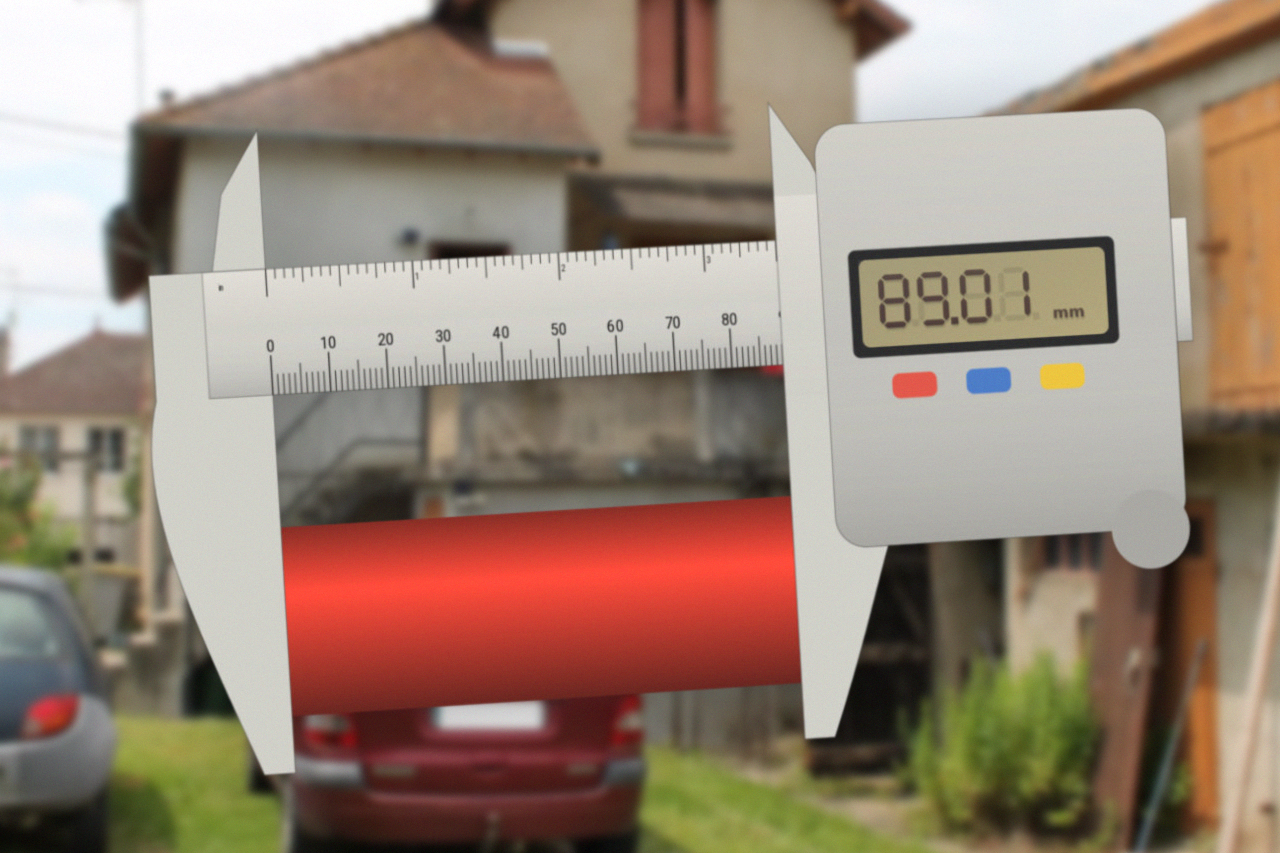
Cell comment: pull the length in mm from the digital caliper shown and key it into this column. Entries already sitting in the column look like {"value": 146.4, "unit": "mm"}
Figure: {"value": 89.01, "unit": "mm"}
